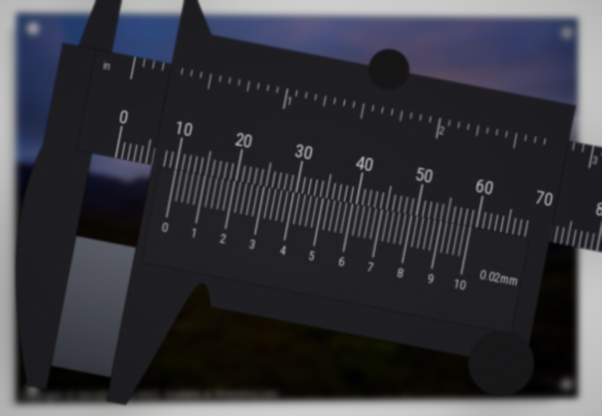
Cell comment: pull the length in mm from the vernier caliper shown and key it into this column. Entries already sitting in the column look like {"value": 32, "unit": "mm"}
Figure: {"value": 10.0, "unit": "mm"}
